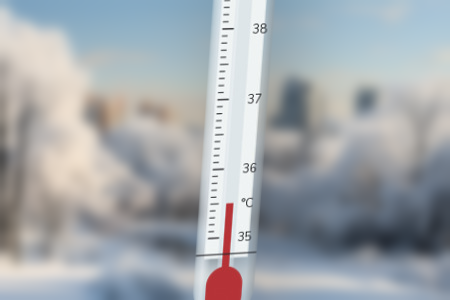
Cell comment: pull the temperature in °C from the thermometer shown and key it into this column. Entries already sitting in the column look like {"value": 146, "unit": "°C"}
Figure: {"value": 35.5, "unit": "°C"}
